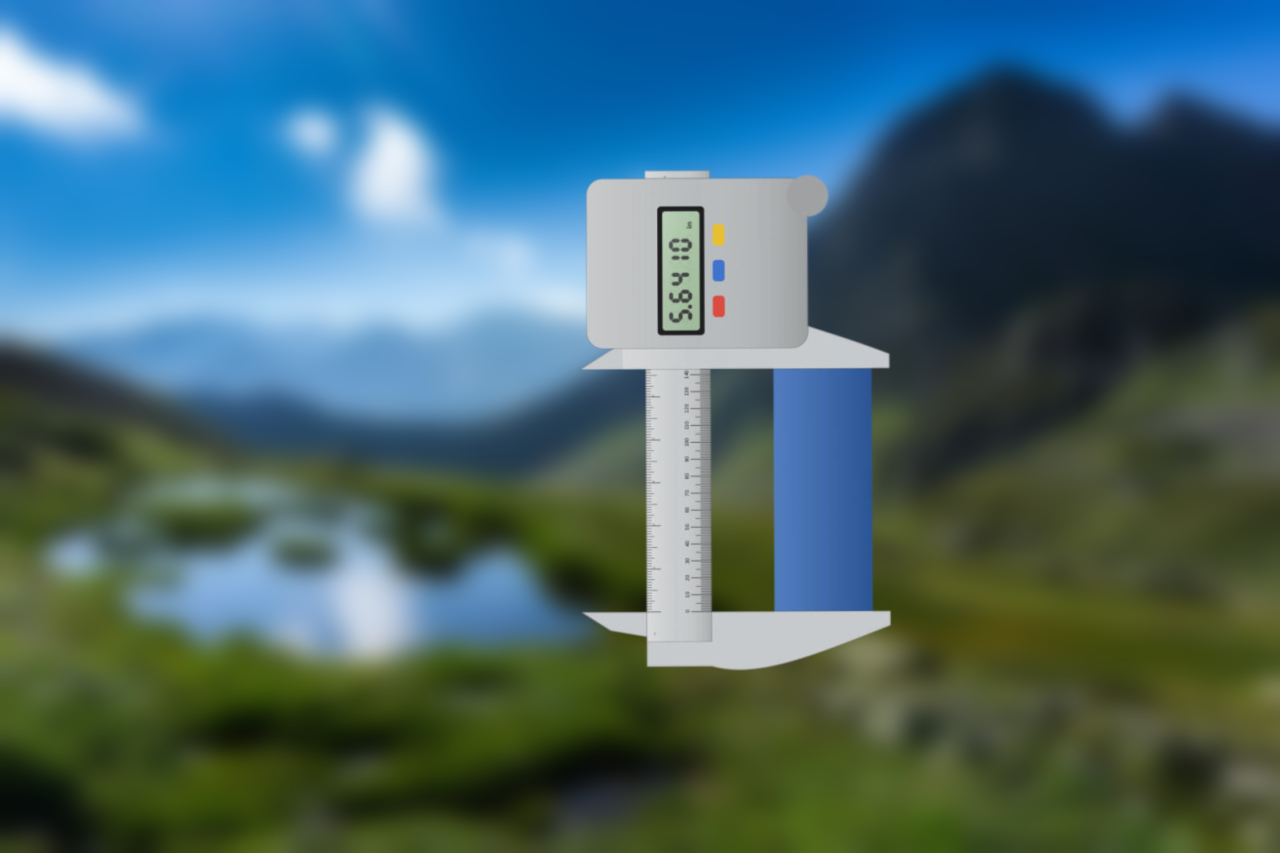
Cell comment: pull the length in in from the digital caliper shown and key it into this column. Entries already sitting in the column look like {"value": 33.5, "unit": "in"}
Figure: {"value": 5.6410, "unit": "in"}
